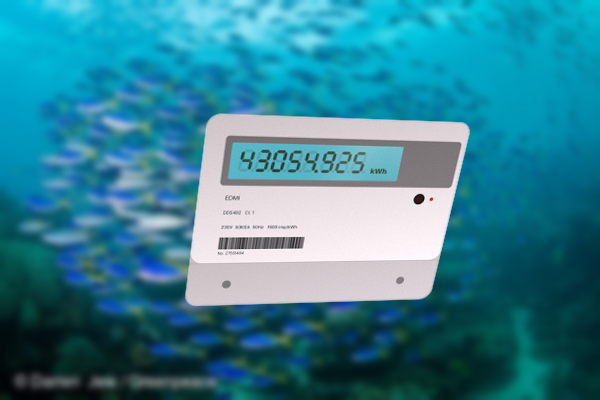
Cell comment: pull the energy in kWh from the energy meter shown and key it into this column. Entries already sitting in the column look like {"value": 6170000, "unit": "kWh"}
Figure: {"value": 43054.925, "unit": "kWh"}
